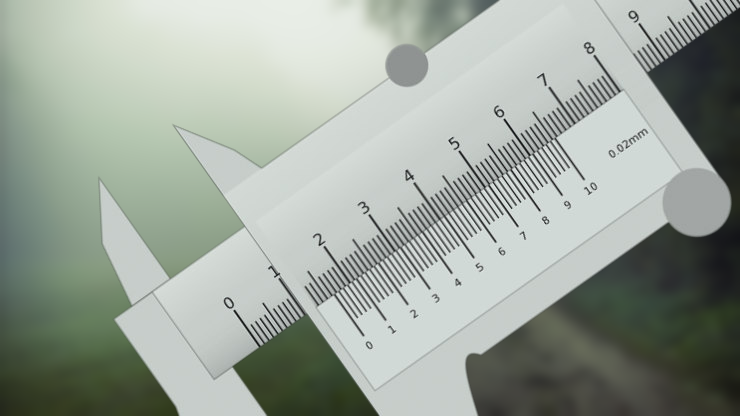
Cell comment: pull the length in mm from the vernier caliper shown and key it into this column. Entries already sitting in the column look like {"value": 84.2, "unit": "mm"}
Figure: {"value": 16.5, "unit": "mm"}
